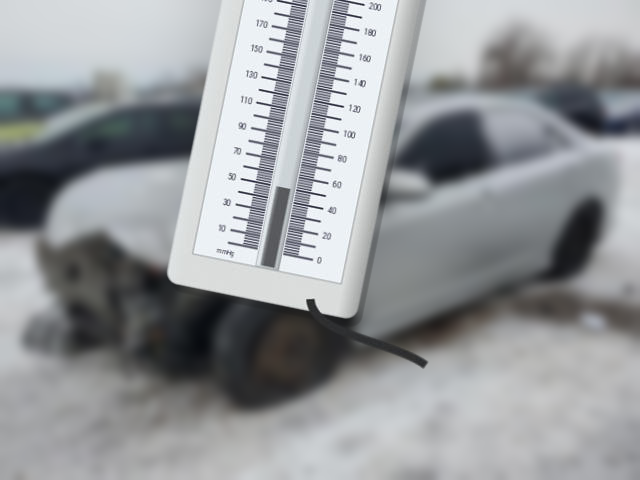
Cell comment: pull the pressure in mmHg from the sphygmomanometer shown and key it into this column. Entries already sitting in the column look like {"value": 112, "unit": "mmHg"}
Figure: {"value": 50, "unit": "mmHg"}
